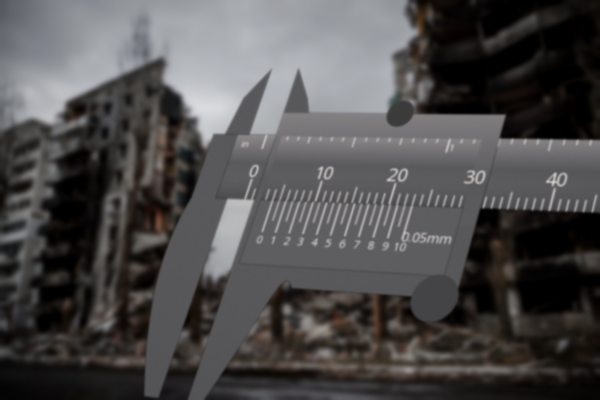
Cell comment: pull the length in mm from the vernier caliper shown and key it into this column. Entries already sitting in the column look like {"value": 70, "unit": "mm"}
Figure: {"value": 4.0, "unit": "mm"}
